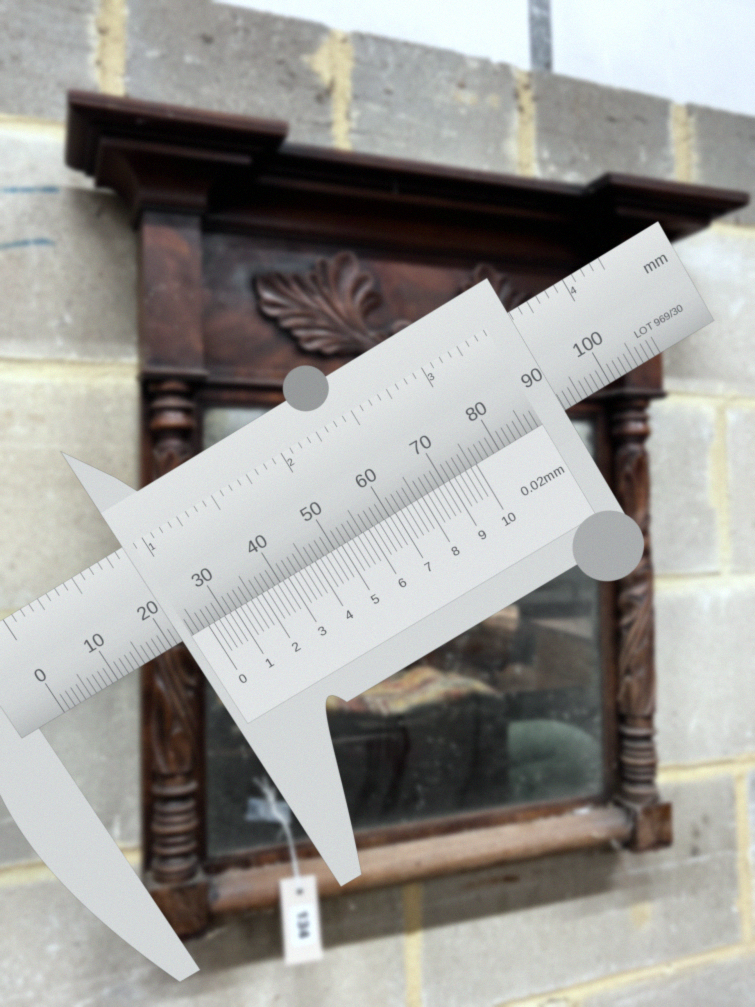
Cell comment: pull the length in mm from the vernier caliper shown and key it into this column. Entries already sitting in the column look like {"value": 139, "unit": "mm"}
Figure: {"value": 26.8, "unit": "mm"}
